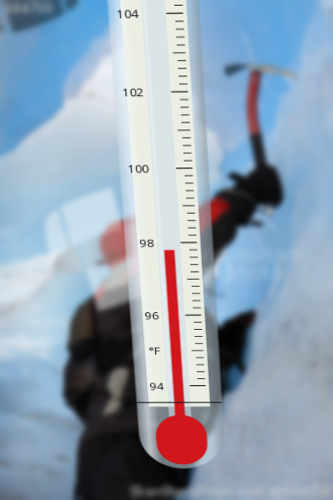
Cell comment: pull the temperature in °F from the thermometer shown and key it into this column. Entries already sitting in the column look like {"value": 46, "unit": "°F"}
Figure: {"value": 97.8, "unit": "°F"}
